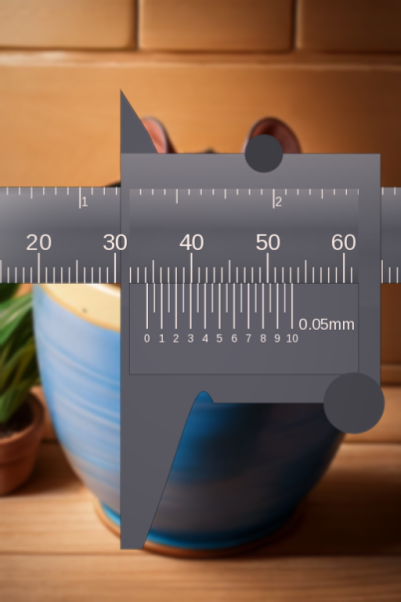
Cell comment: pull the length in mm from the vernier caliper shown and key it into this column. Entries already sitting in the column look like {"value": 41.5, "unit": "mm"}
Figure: {"value": 34.2, "unit": "mm"}
